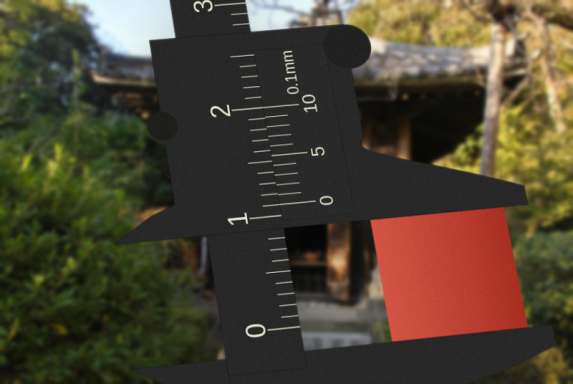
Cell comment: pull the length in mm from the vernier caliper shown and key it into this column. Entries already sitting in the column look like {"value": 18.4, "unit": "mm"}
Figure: {"value": 11.0, "unit": "mm"}
